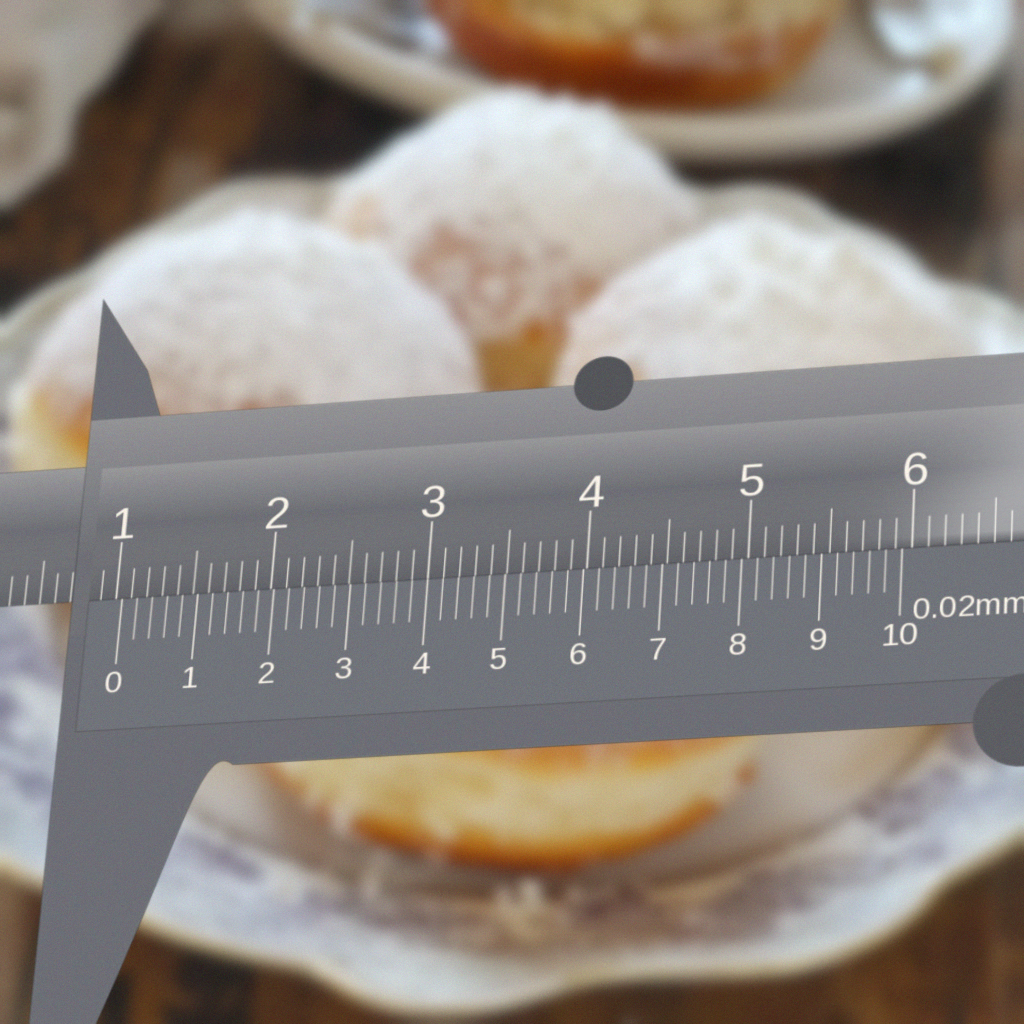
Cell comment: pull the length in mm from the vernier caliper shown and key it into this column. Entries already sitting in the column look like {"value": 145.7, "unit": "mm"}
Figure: {"value": 10.4, "unit": "mm"}
